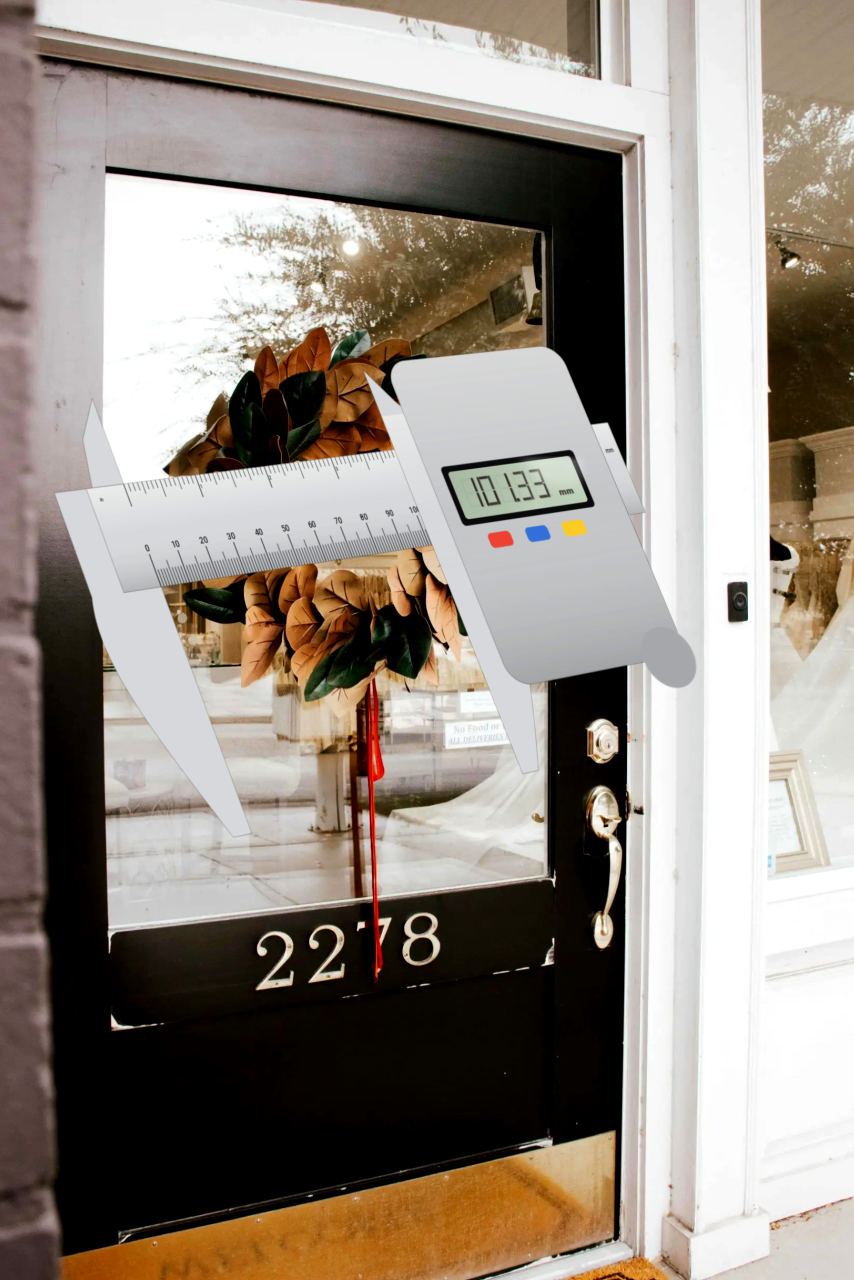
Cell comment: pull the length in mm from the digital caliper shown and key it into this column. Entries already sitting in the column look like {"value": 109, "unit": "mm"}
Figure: {"value": 101.33, "unit": "mm"}
